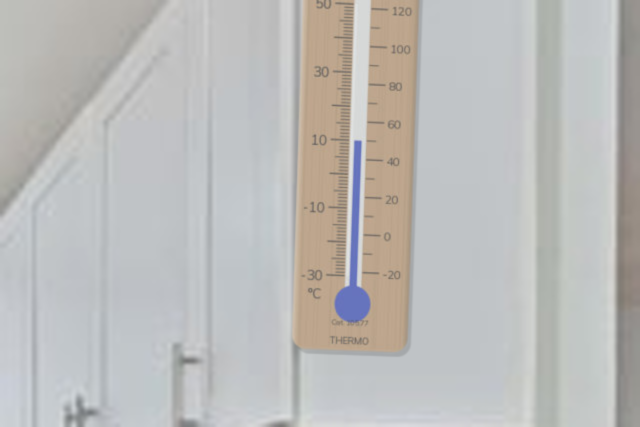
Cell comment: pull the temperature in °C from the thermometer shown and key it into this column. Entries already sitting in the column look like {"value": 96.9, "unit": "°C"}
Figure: {"value": 10, "unit": "°C"}
